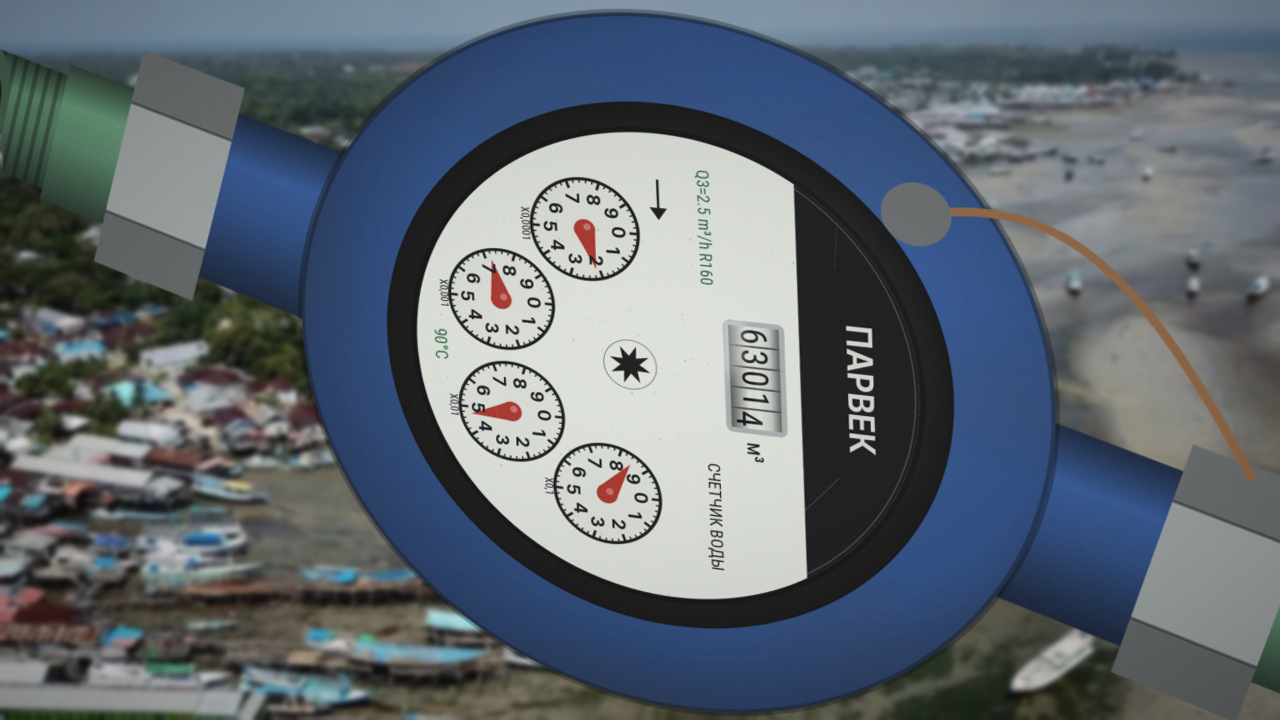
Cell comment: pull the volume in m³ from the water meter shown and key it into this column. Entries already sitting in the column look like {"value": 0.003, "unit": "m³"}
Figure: {"value": 63013.8472, "unit": "m³"}
